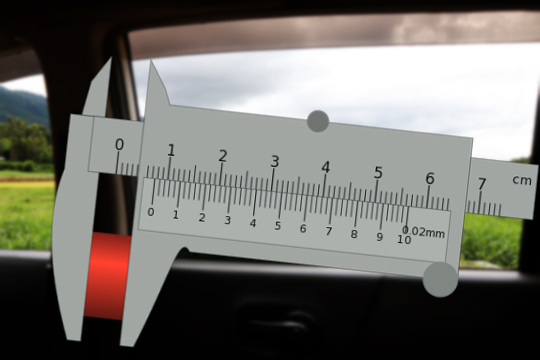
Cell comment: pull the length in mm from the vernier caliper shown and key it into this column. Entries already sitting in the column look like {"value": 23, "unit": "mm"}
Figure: {"value": 7.5, "unit": "mm"}
